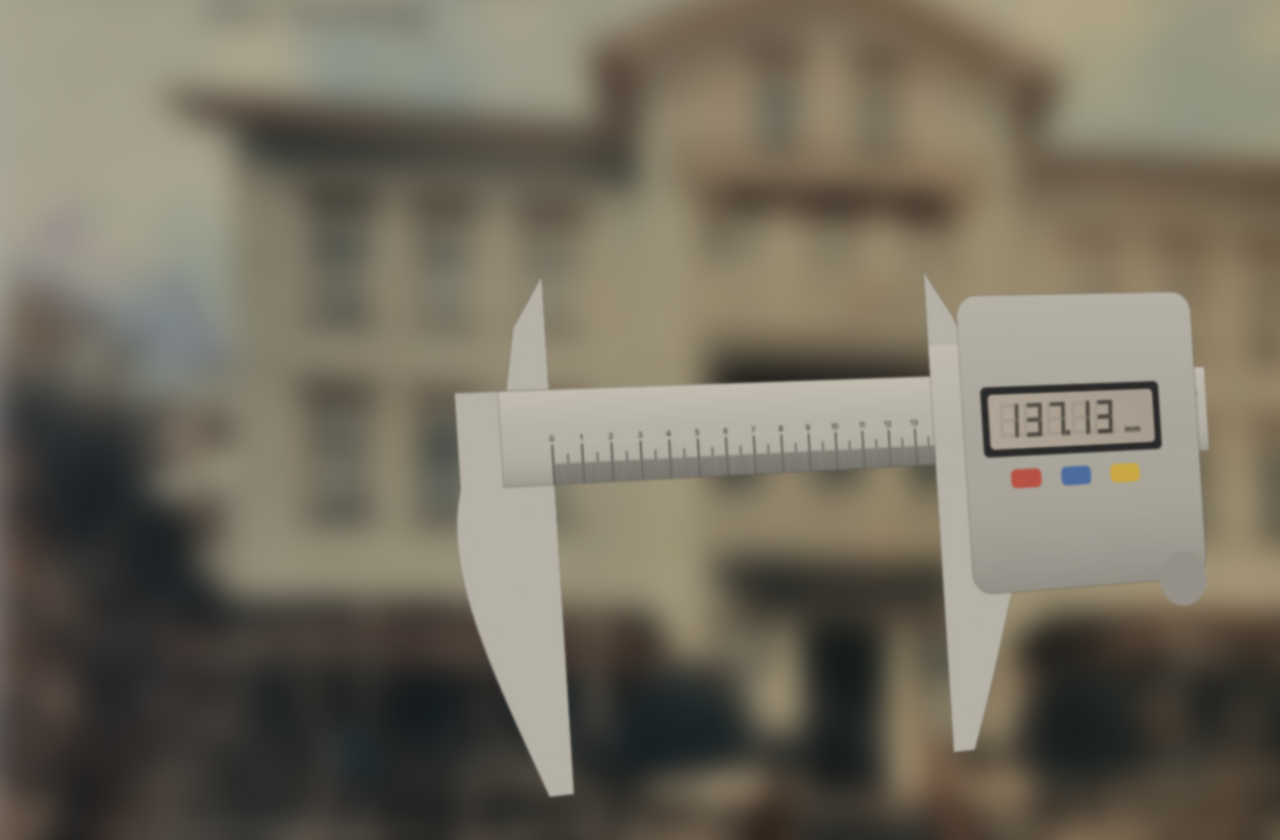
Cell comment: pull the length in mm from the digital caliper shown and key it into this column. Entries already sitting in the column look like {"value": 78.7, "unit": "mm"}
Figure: {"value": 137.13, "unit": "mm"}
